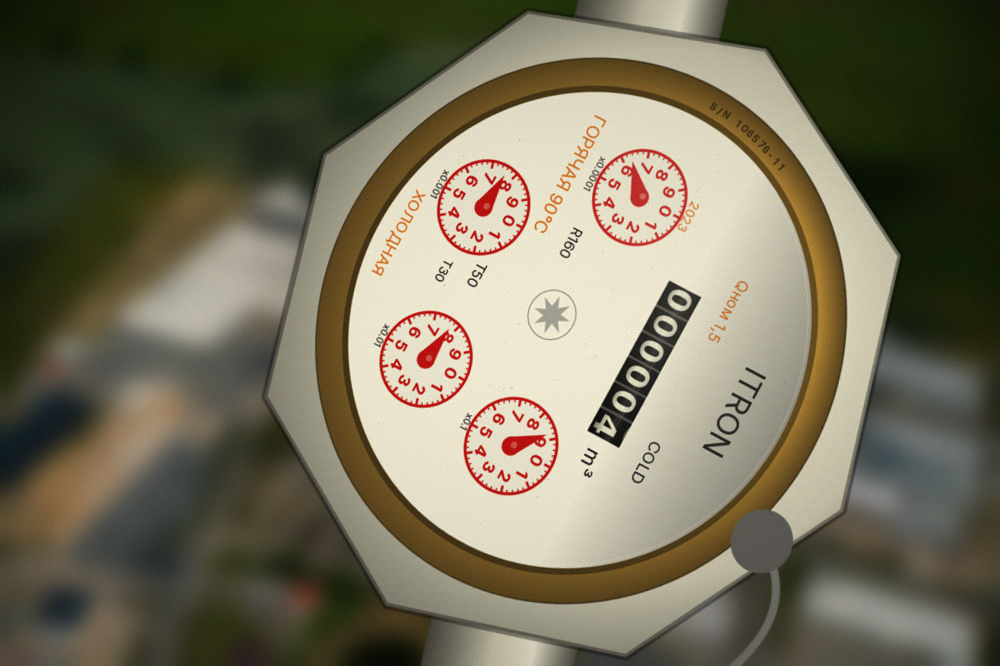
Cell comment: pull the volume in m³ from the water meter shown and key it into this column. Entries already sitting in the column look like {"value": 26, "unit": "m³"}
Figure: {"value": 3.8776, "unit": "m³"}
